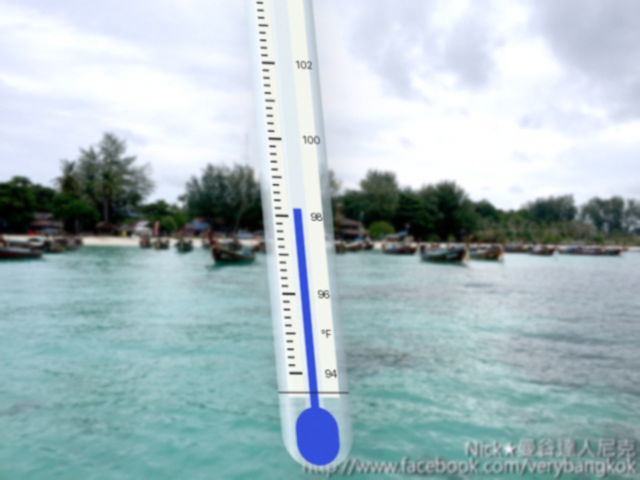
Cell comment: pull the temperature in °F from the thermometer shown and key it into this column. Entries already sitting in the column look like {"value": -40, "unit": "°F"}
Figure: {"value": 98.2, "unit": "°F"}
